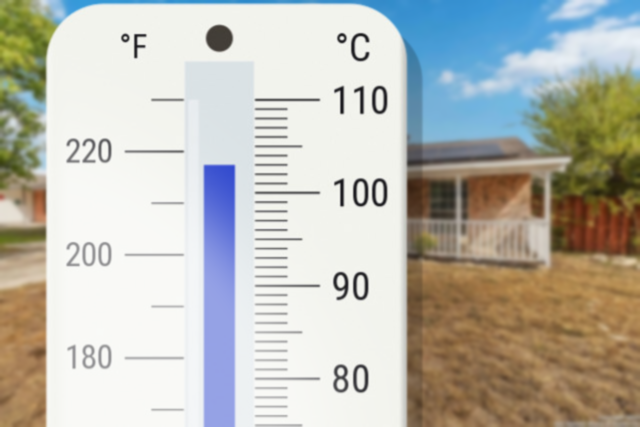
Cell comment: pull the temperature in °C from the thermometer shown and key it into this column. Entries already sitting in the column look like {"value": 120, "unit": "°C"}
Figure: {"value": 103, "unit": "°C"}
